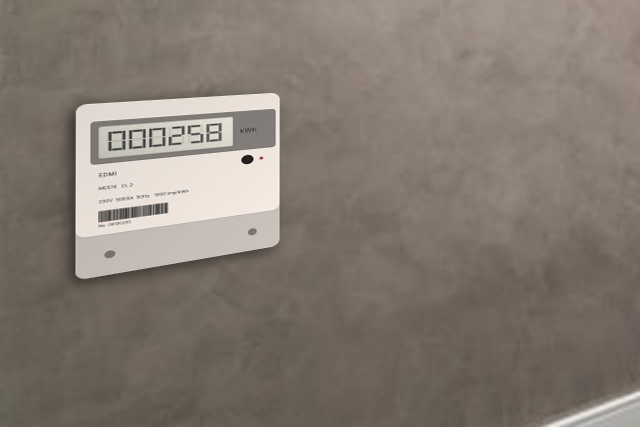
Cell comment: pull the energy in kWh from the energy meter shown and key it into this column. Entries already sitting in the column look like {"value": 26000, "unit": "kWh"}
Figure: {"value": 258, "unit": "kWh"}
